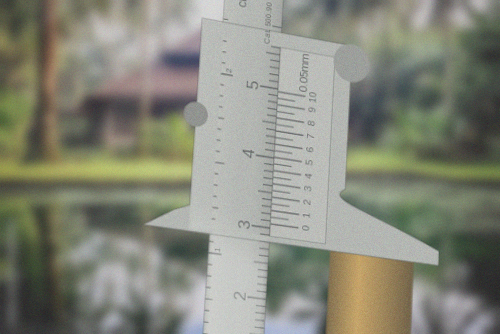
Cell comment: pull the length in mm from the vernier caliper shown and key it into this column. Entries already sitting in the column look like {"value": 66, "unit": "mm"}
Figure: {"value": 30.6, "unit": "mm"}
